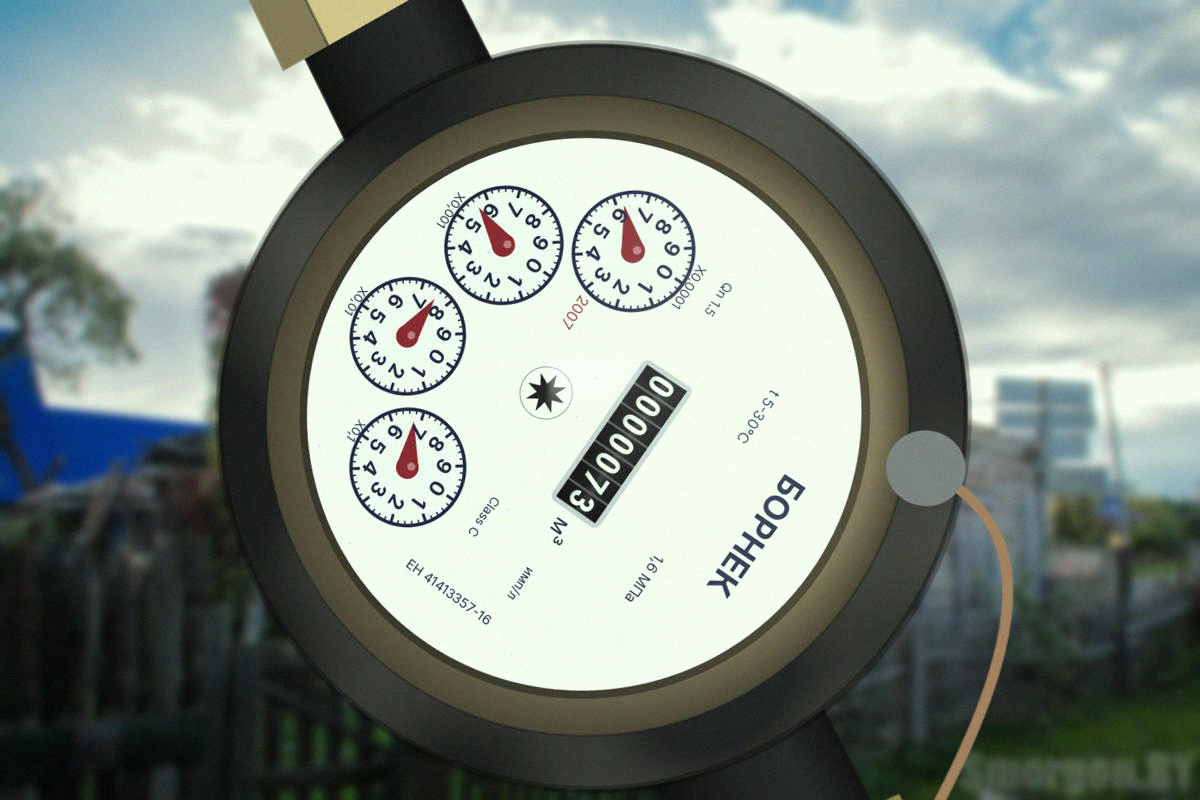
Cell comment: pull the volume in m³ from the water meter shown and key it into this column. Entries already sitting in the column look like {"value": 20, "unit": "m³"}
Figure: {"value": 73.6756, "unit": "m³"}
